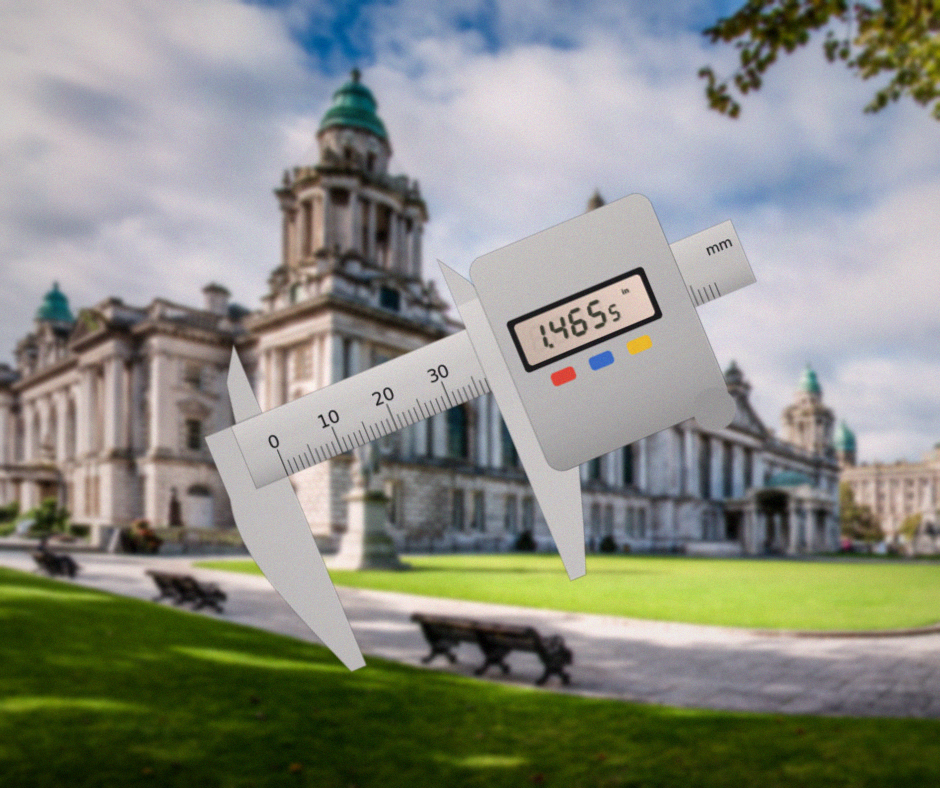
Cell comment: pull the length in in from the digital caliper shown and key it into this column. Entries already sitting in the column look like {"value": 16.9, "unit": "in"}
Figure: {"value": 1.4655, "unit": "in"}
